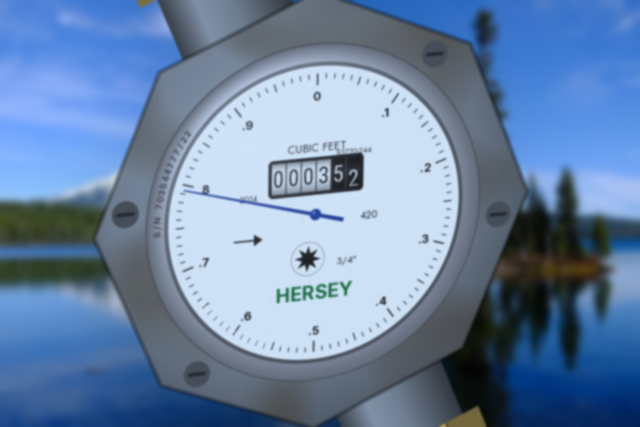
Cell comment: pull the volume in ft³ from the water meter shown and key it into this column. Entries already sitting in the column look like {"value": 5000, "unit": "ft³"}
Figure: {"value": 351.79, "unit": "ft³"}
